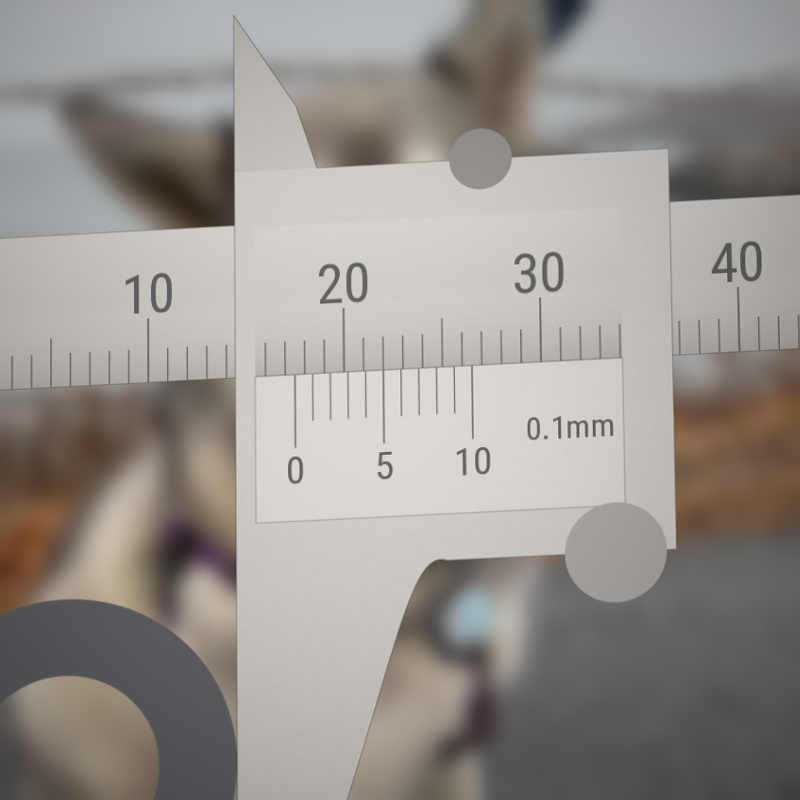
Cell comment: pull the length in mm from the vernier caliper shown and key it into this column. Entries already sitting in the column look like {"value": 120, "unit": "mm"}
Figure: {"value": 17.5, "unit": "mm"}
